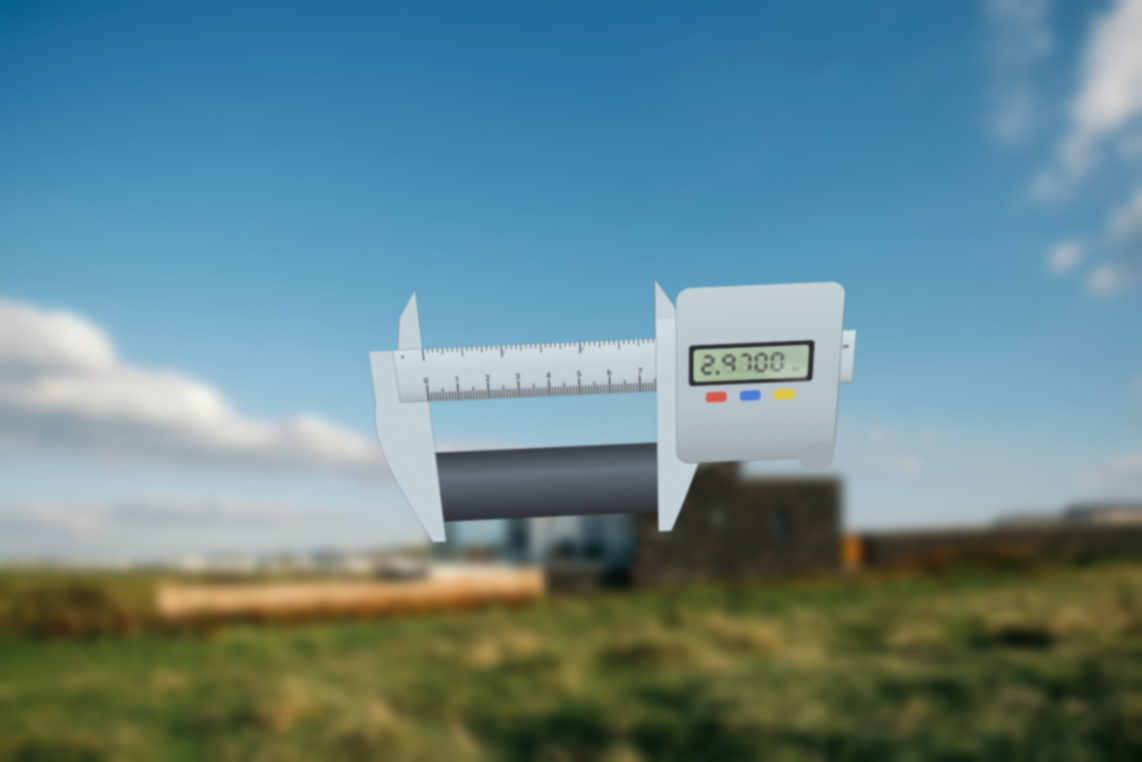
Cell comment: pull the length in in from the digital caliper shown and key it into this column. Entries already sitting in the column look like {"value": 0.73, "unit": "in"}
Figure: {"value": 2.9700, "unit": "in"}
